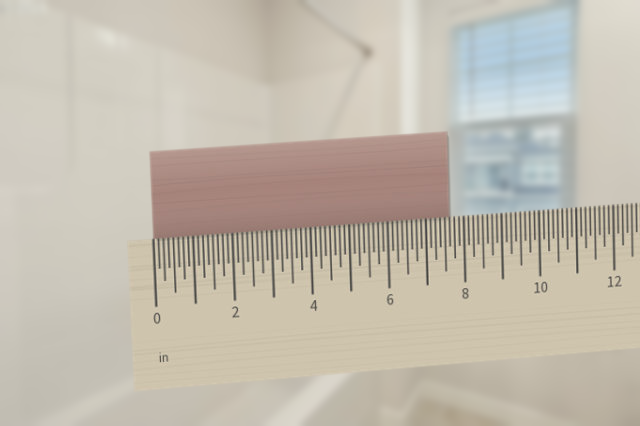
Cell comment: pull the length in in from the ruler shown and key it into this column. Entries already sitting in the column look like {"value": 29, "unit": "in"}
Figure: {"value": 7.625, "unit": "in"}
